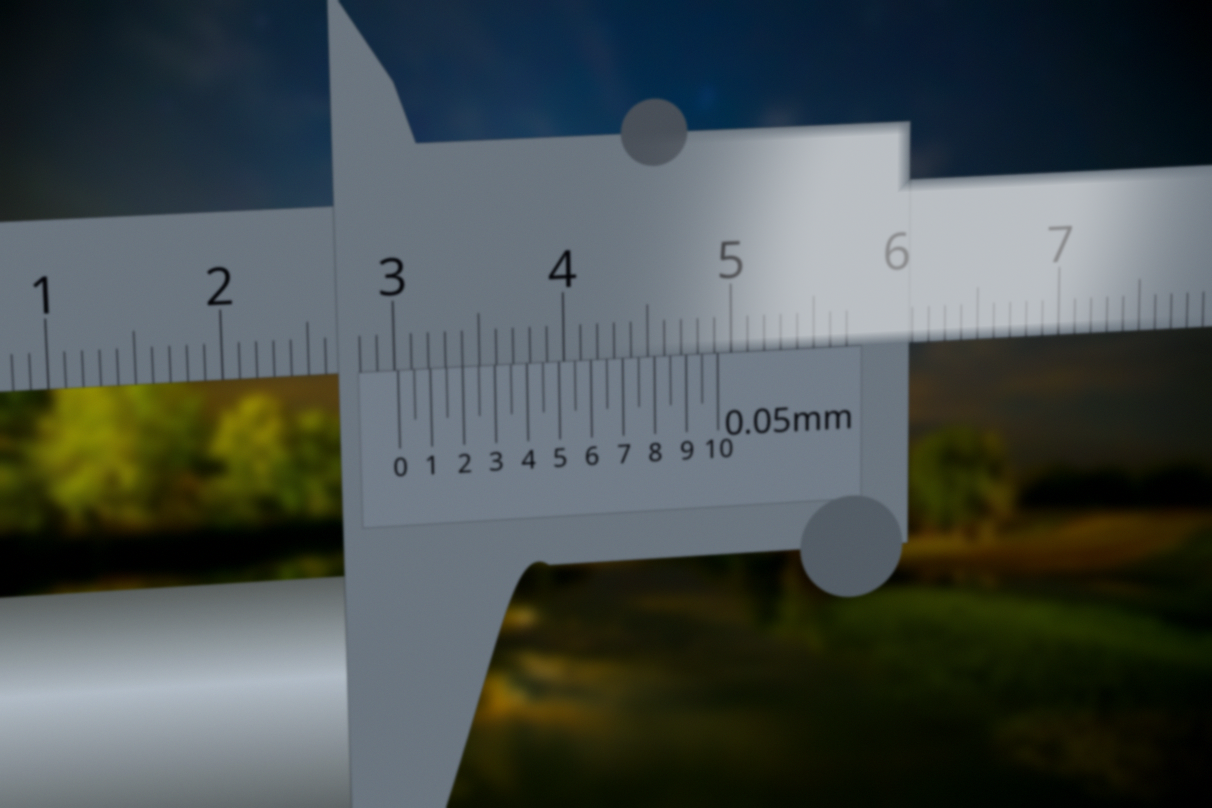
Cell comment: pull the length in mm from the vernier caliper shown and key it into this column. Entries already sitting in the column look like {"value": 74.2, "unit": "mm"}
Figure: {"value": 30.2, "unit": "mm"}
